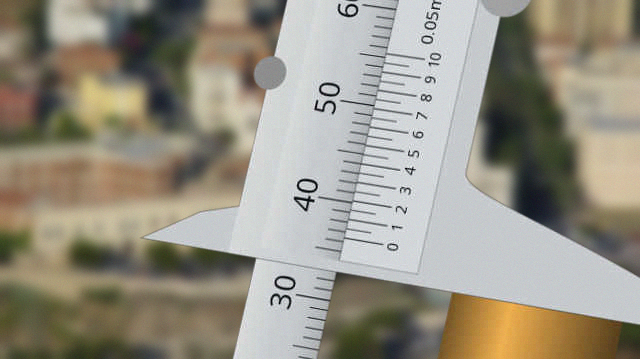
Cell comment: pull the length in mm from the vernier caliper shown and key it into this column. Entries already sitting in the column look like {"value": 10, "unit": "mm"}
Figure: {"value": 36.4, "unit": "mm"}
